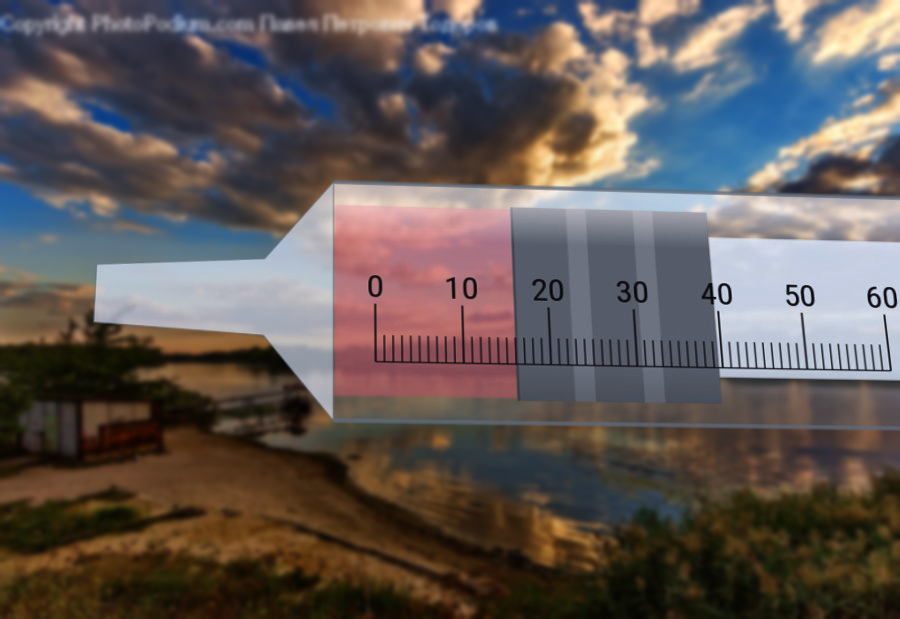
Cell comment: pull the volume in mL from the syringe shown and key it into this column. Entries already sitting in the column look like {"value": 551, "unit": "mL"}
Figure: {"value": 16, "unit": "mL"}
